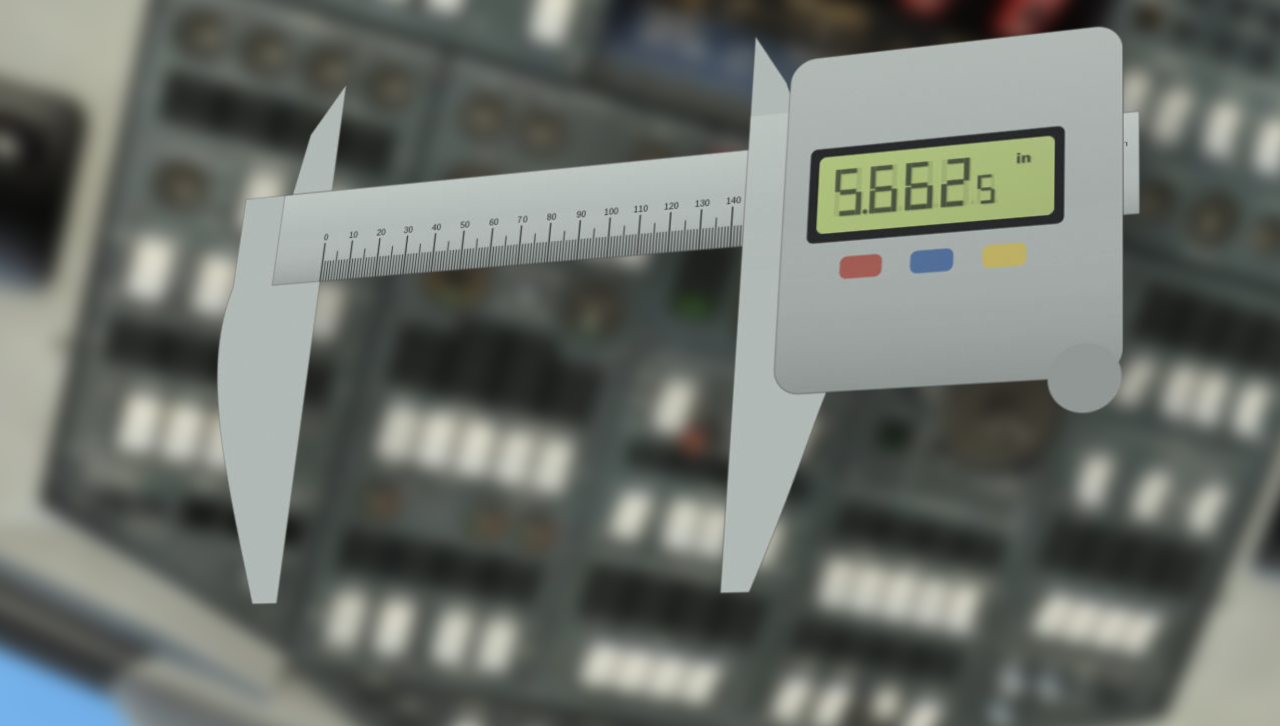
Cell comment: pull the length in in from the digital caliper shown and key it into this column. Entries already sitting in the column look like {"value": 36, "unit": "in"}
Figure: {"value": 5.6625, "unit": "in"}
